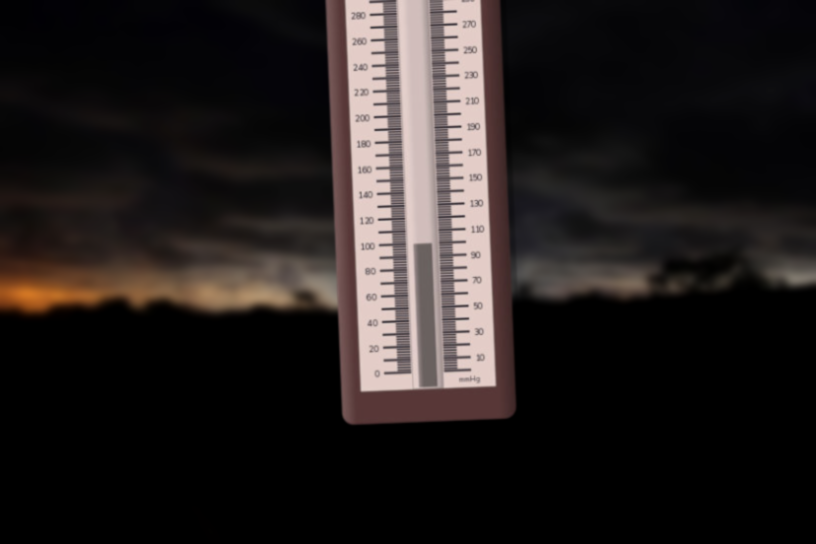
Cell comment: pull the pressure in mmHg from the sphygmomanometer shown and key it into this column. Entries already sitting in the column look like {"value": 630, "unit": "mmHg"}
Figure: {"value": 100, "unit": "mmHg"}
